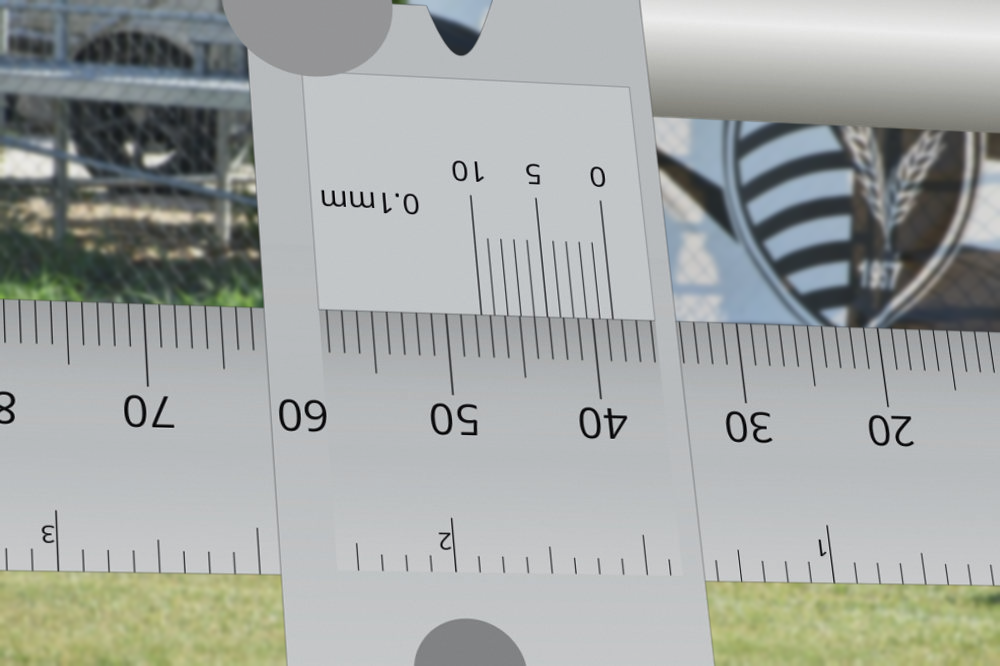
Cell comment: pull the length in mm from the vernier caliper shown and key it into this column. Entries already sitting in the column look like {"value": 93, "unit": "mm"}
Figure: {"value": 38.6, "unit": "mm"}
